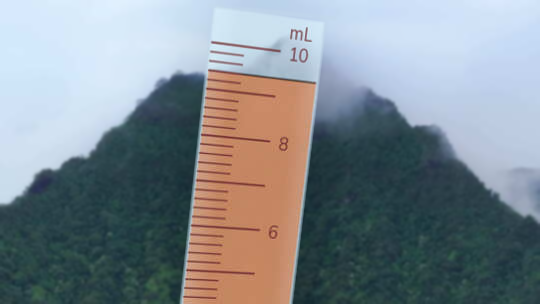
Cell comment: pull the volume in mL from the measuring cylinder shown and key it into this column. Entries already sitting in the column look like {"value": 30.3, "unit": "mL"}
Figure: {"value": 9.4, "unit": "mL"}
